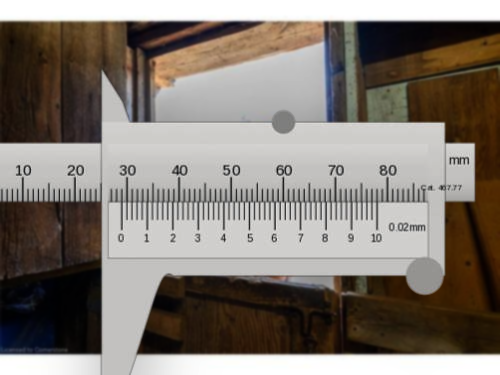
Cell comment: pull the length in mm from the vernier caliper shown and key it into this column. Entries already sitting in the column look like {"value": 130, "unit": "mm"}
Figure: {"value": 29.0, "unit": "mm"}
